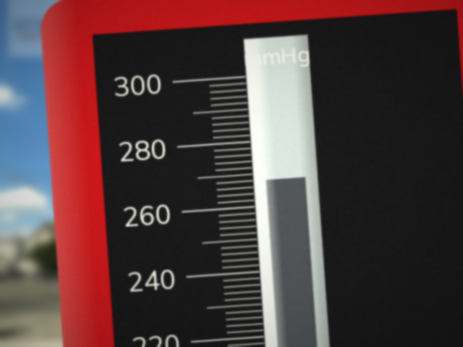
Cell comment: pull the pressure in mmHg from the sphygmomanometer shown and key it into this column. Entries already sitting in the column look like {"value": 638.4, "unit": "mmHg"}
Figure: {"value": 268, "unit": "mmHg"}
